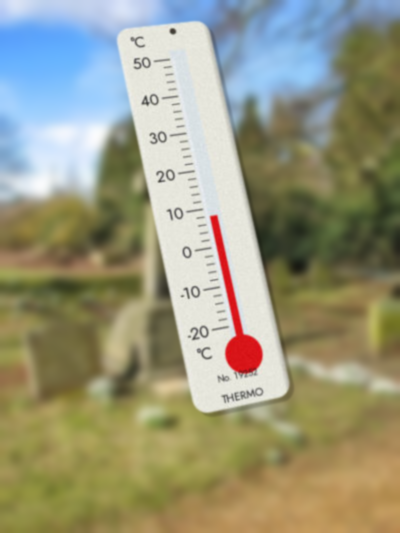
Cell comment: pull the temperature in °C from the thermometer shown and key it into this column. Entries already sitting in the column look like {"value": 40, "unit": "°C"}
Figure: {"value": 8, "unit": "°C"}
